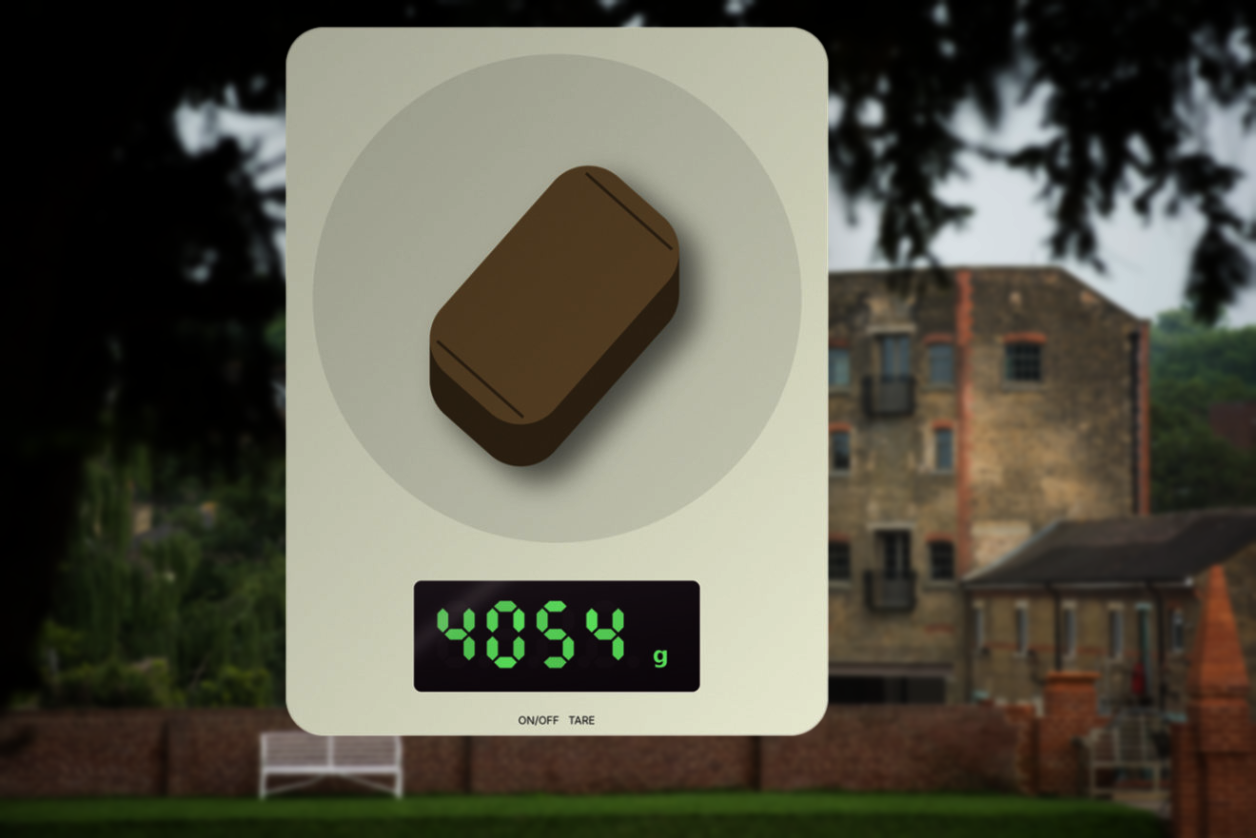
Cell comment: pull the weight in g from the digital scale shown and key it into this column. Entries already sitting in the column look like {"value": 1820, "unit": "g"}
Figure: {"value": 4054, "unit": "g"}
